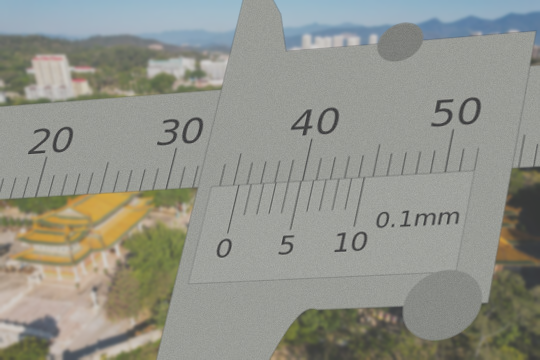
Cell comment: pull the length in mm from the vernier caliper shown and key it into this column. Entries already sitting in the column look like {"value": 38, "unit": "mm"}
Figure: {"value": 35.4, "unit": "mm"}
